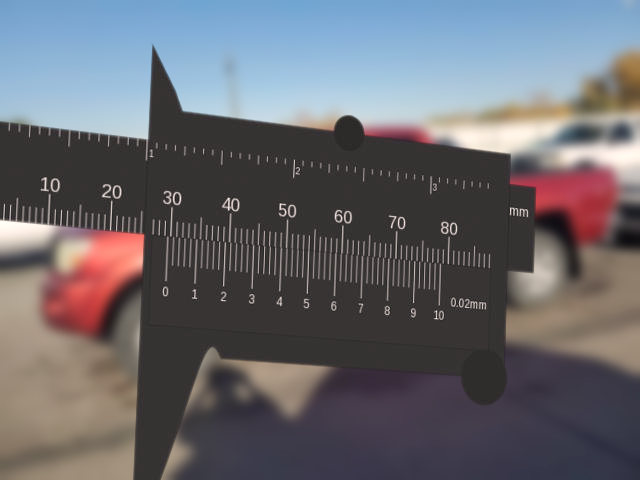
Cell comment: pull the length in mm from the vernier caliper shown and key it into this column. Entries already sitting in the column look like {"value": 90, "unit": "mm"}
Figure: {"value": 29.5, "unit": "mm"}
